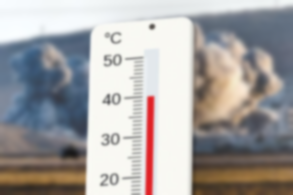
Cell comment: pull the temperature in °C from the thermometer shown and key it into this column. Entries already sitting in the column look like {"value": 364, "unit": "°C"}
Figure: {"value": 40, "unit": "°C"}
